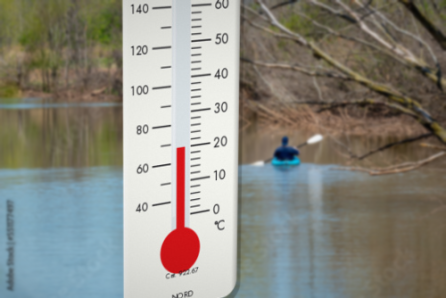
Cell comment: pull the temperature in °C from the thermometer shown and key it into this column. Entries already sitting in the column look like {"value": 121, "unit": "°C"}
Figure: {"value": 20, "unit": "°C"}
